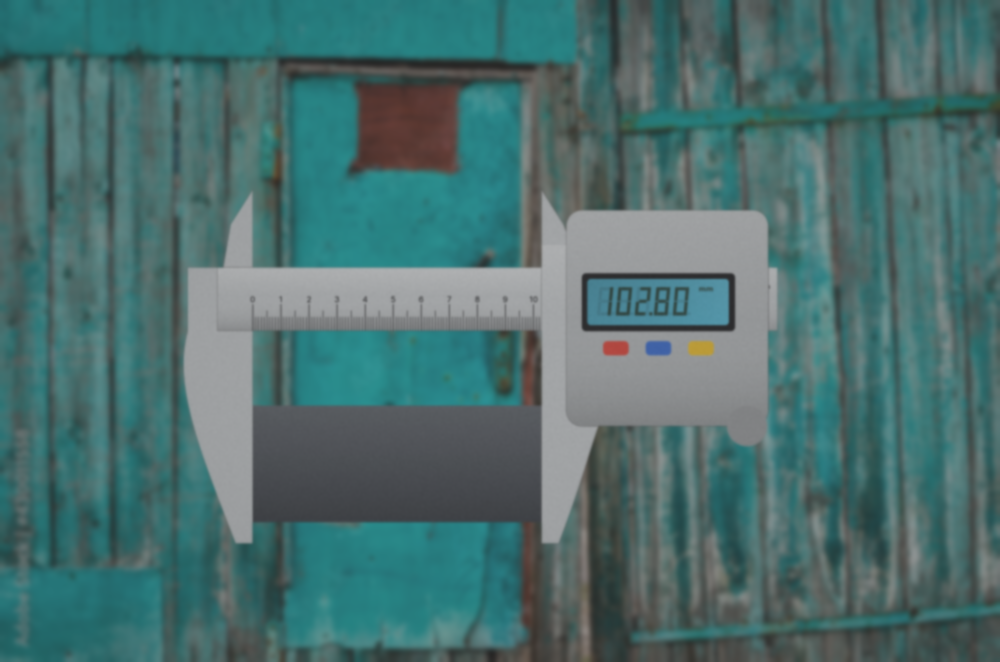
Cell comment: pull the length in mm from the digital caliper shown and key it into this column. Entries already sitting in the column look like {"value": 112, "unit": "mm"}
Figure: {"value": 102.80, "unit": "mm"}
